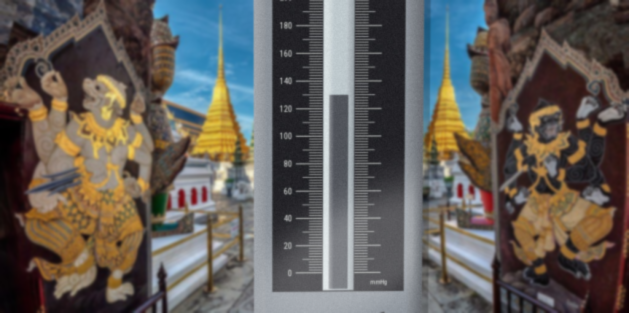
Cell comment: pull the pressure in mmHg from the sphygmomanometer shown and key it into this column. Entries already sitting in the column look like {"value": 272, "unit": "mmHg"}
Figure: {"value": 130, "unit": "mmHg"}
